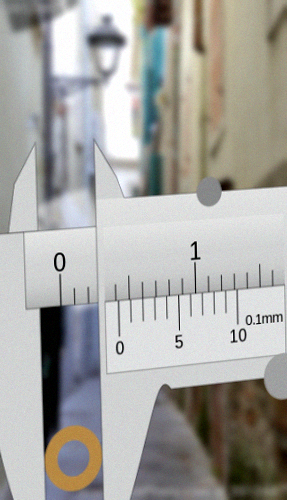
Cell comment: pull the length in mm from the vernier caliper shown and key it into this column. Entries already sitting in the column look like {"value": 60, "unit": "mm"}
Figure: {"value": 4.2, "unit": "mm"}
